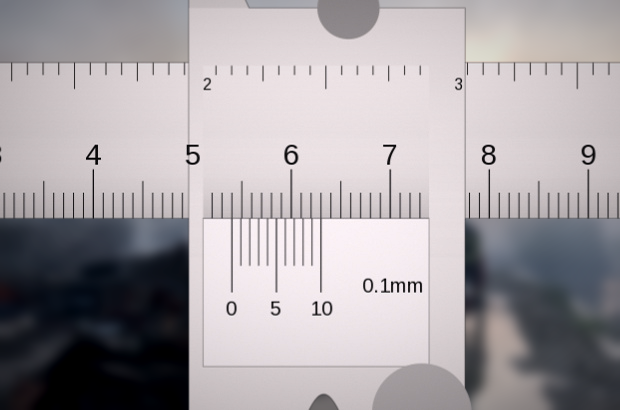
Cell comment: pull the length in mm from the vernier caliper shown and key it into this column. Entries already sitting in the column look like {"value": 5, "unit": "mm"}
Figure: {"value": 54.0, "unit": "mm"}
